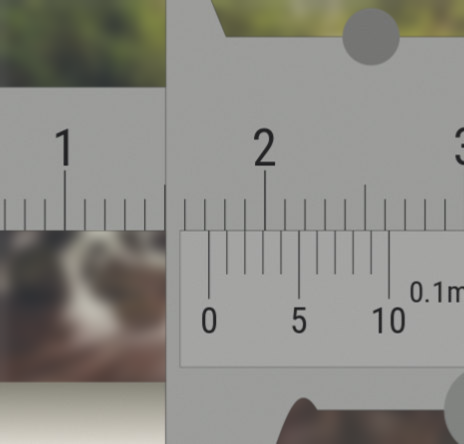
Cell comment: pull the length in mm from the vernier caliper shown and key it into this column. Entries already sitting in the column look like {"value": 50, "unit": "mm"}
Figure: {"value": 17.2, "unit": "mm"}
